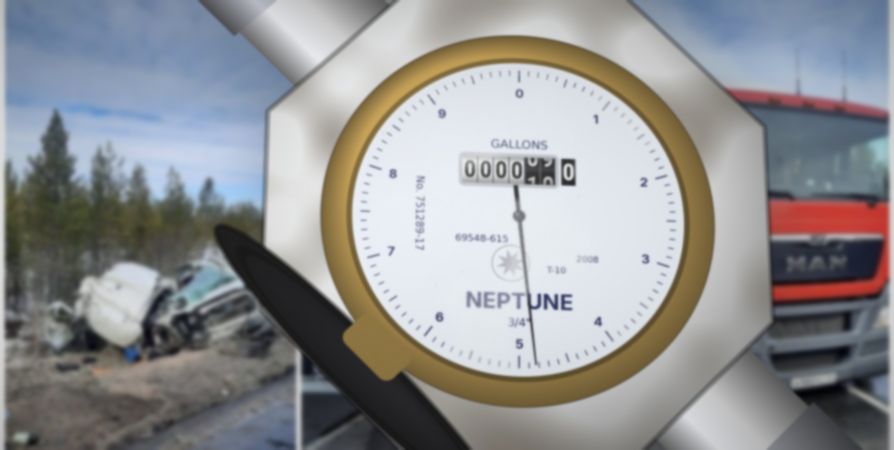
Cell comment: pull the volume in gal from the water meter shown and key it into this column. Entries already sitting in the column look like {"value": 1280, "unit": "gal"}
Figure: {"value": 94.8, "unit": "gal"}
